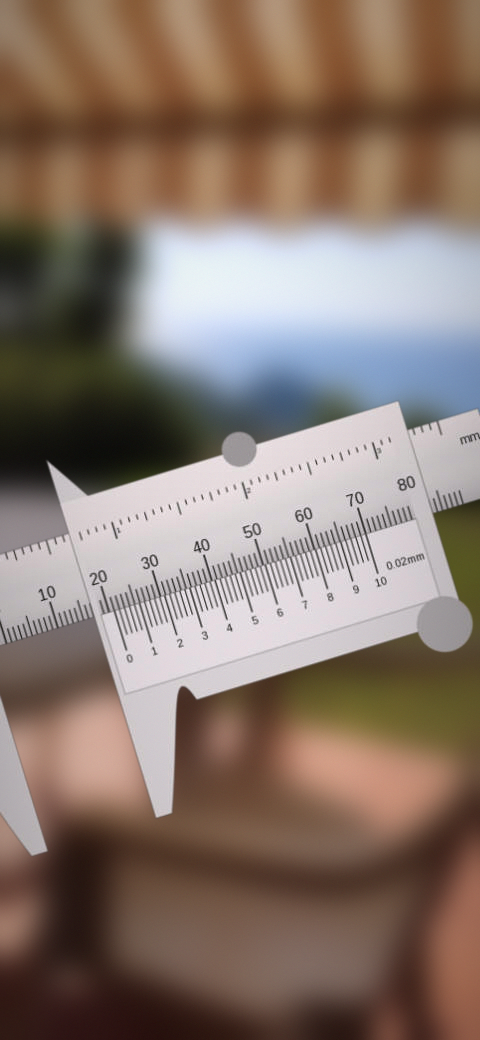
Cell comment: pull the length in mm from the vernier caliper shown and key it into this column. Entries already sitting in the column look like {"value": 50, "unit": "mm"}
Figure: {"value": 21.0, "unit": "mm"}
